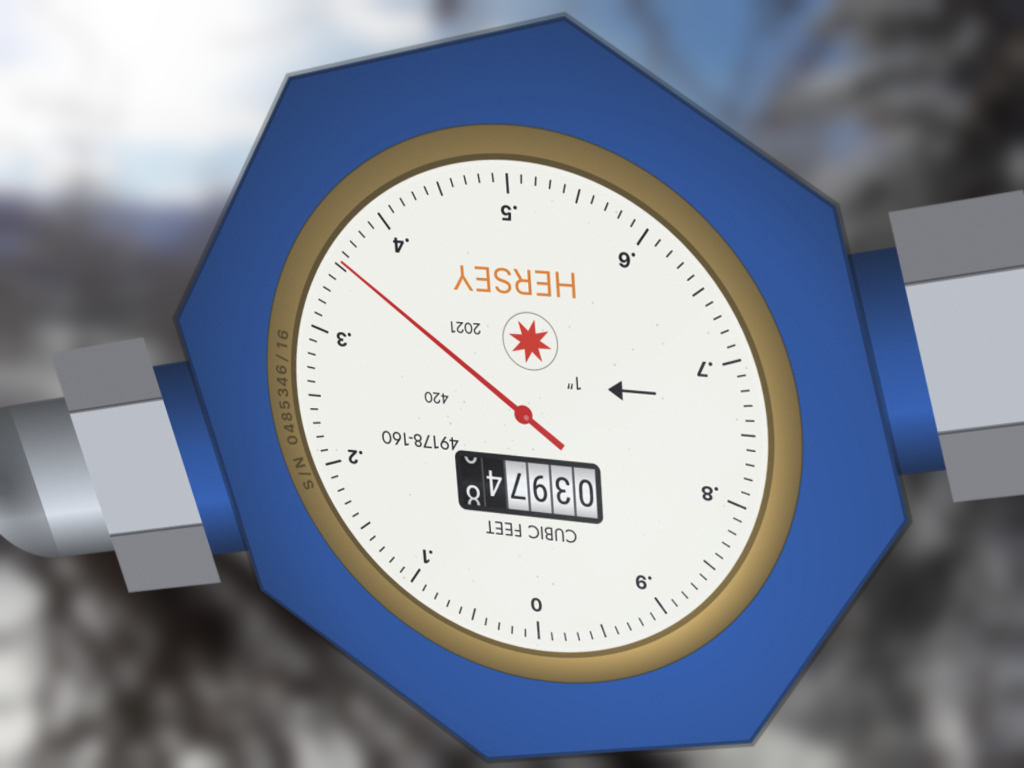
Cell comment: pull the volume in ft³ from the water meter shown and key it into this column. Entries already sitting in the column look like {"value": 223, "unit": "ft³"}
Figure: {"value": 39748.35, "unit": "ft³"}
